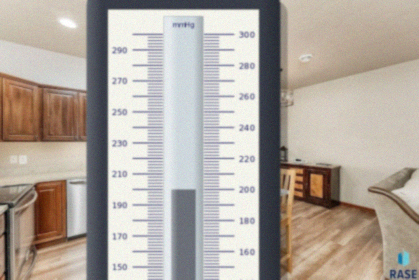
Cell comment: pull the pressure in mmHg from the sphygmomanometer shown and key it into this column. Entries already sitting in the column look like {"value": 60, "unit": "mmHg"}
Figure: {"value": 200, "unit": "mmHg"}
